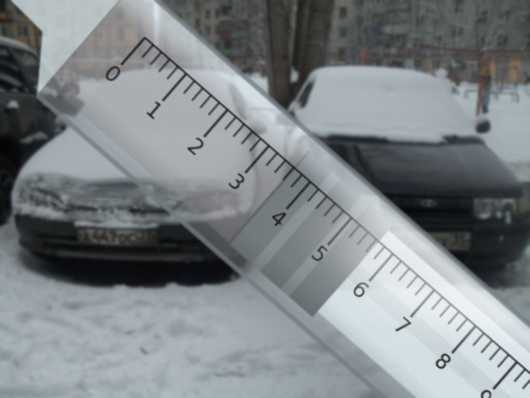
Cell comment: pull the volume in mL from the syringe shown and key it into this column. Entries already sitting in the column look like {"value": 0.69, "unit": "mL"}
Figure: {"value": 3.6, "unit": "mL"}
